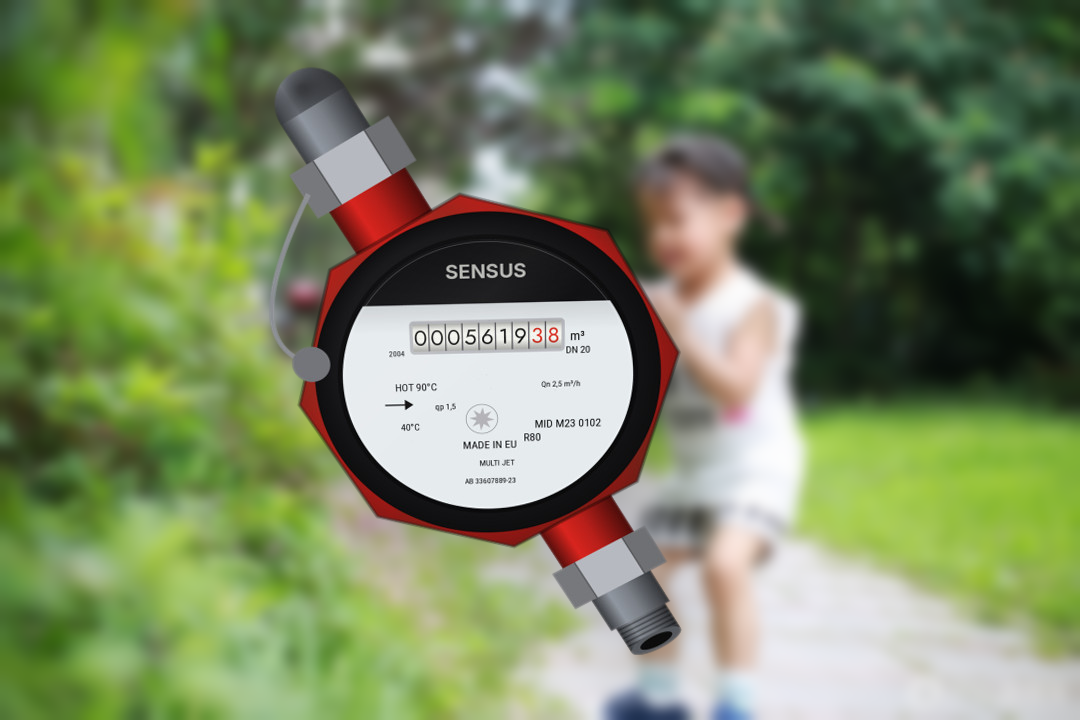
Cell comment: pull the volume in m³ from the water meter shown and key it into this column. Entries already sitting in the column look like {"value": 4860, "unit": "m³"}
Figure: {"value": 5619.38, "unit": "m³"}
